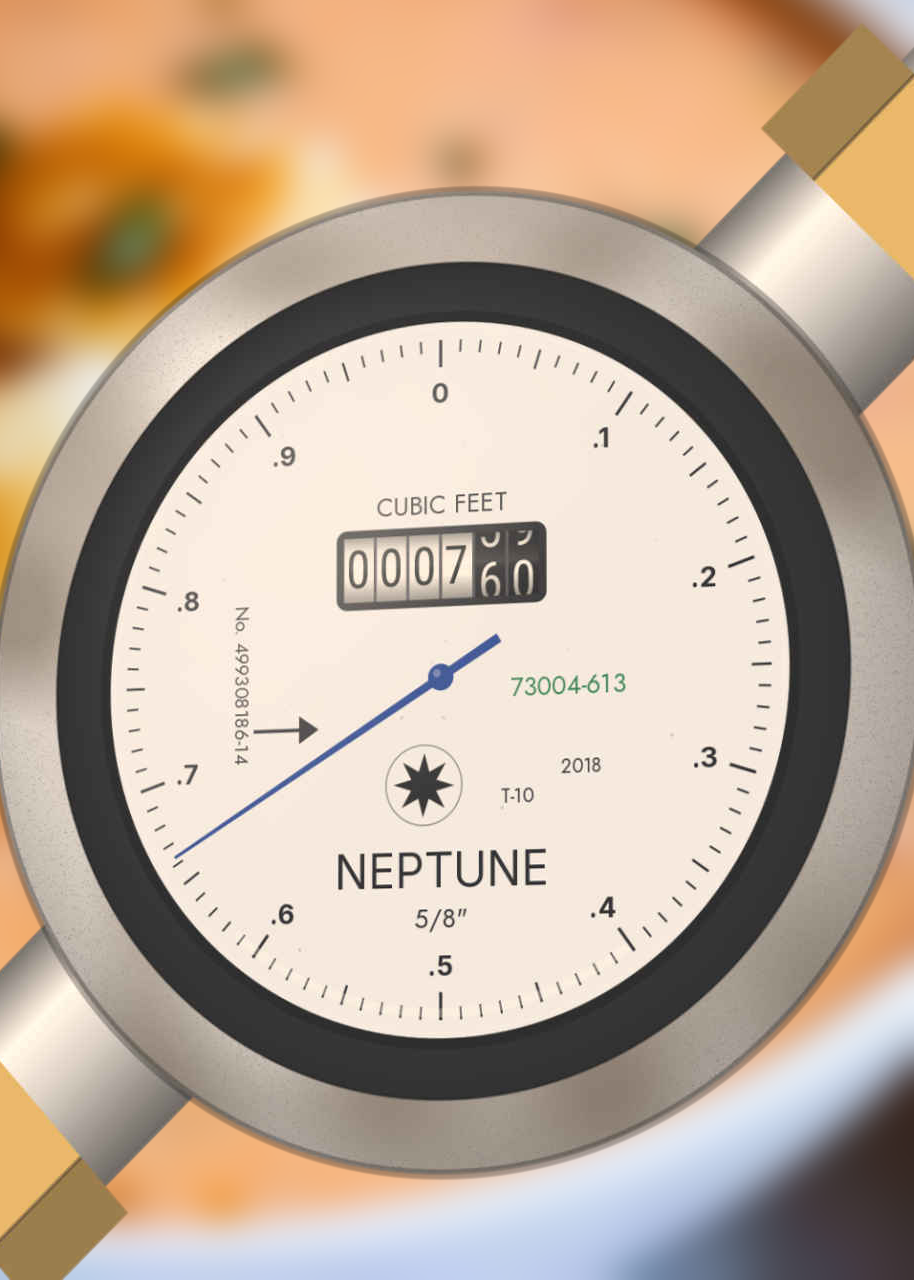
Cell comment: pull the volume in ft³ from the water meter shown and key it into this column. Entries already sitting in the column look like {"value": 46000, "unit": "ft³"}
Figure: {"value": 759.66, "unit": "ft³"}
